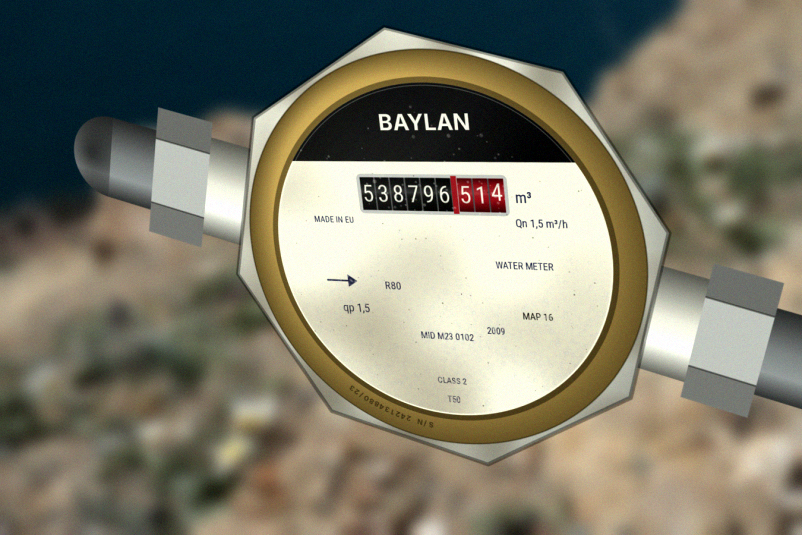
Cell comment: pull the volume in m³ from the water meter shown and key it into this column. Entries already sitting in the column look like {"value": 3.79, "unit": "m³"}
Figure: {"value": 538796.514, "unit": "m³"}
